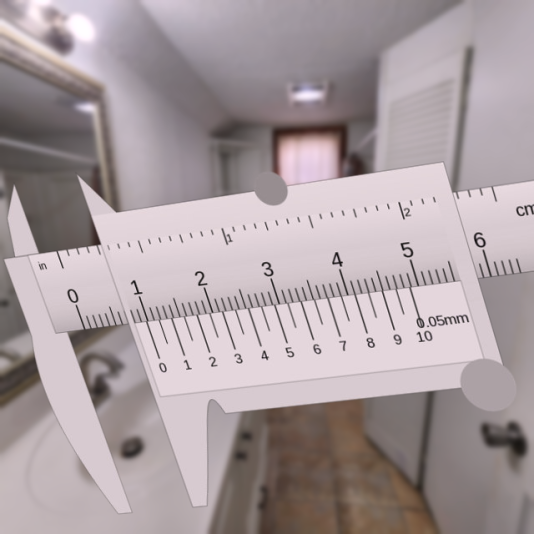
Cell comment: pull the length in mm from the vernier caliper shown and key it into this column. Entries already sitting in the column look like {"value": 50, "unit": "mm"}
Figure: {"value": 9.8, "unit": "mm"}
